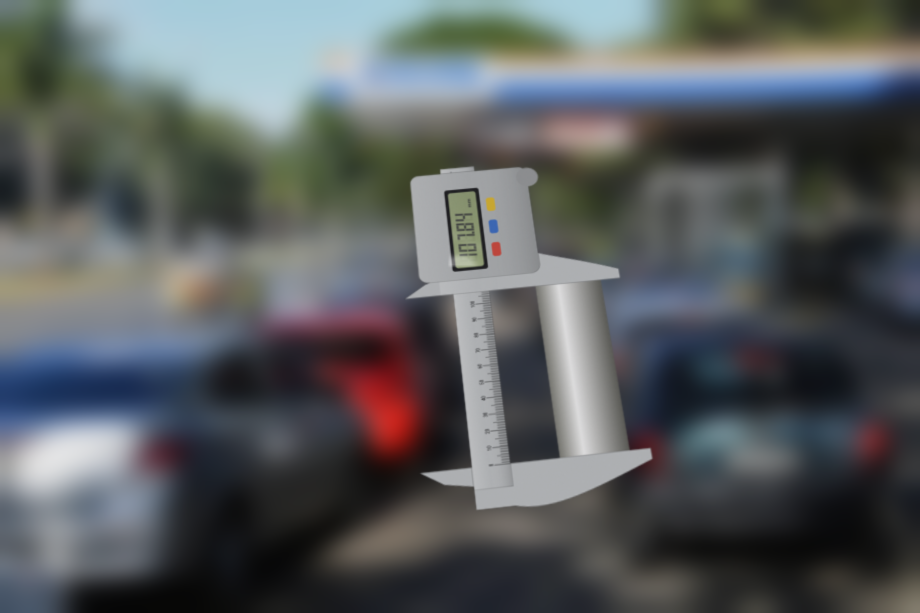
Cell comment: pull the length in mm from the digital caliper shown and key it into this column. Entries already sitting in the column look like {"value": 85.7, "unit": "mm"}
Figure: {"value": 107.84, "unit": "mm"}
